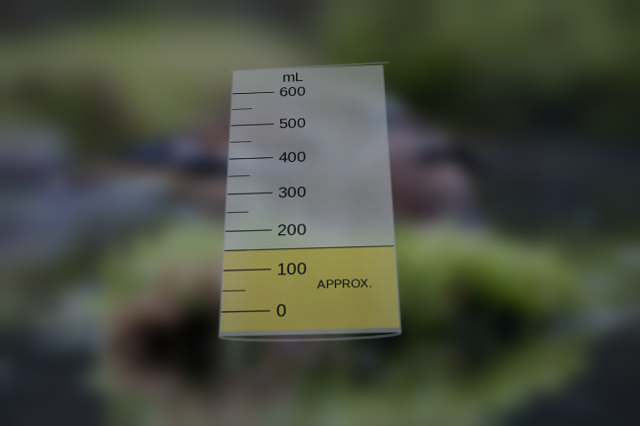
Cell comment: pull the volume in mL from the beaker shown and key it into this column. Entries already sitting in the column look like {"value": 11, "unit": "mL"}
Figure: {"value": 150, "unit": "mL"}
